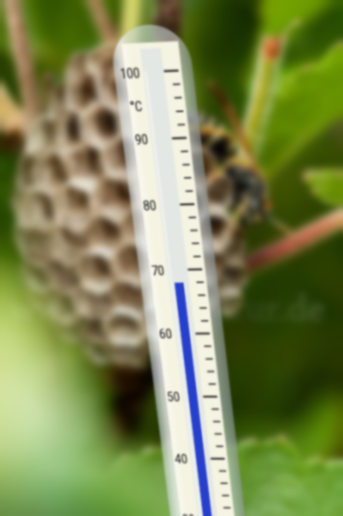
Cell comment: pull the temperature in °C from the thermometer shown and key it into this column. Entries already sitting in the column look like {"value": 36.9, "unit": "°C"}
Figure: {"value": 68, "unit": "°C"}
